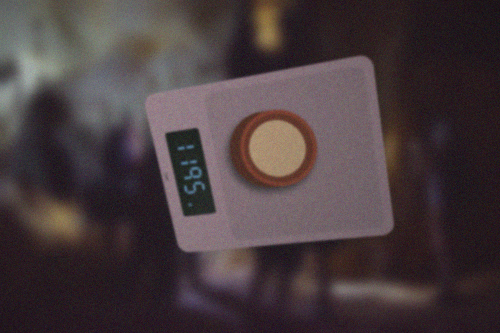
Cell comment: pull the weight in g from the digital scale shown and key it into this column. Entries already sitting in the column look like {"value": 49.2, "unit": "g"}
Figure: {"value": 1195, "unit": "g"}
